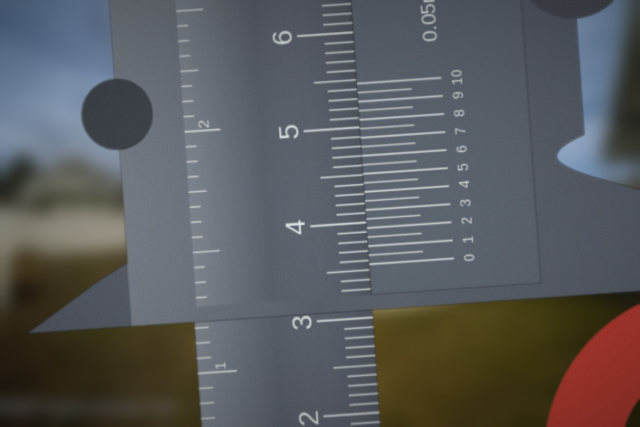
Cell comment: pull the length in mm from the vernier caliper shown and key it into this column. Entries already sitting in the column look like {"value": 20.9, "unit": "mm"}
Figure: {"value": 35.6, "unit": "mm"}
